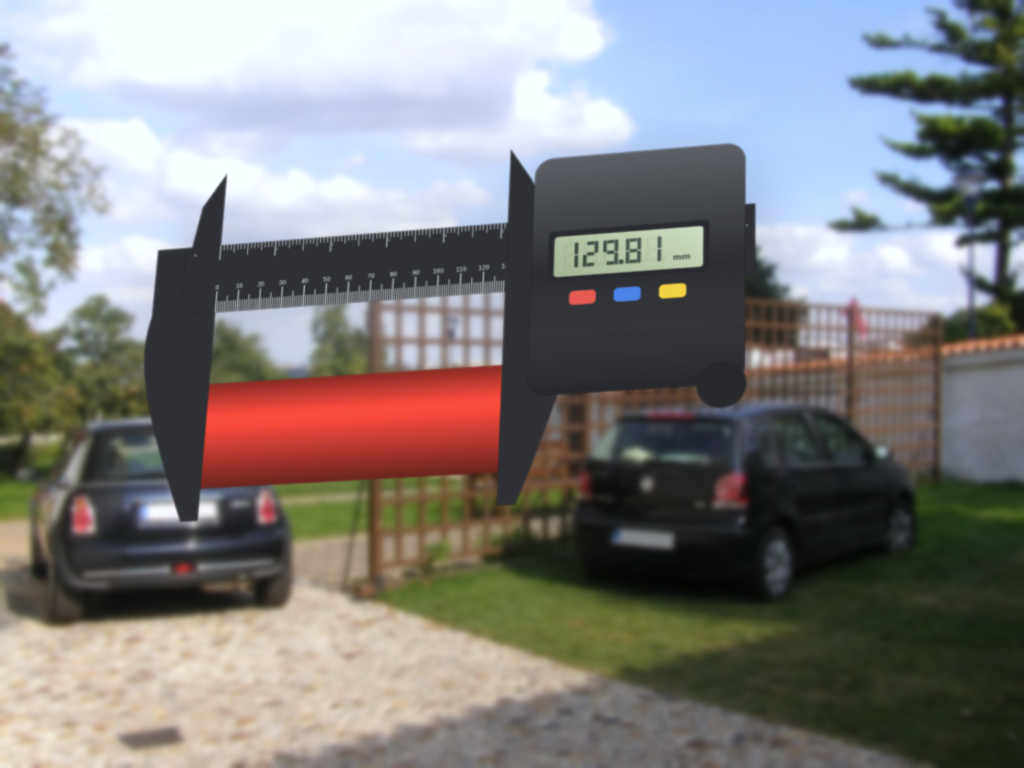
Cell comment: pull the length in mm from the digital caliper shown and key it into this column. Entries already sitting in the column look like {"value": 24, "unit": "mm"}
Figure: {"value": 129.81, "unit": "mm"}
